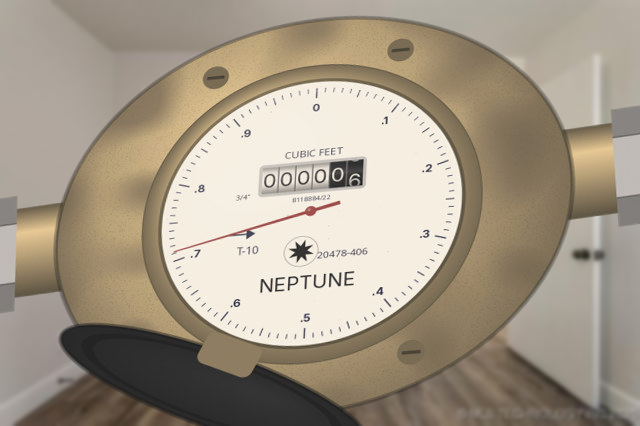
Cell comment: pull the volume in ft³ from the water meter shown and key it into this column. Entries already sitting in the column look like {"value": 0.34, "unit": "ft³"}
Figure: {"value": 5.71, "unit": "ft³"}
